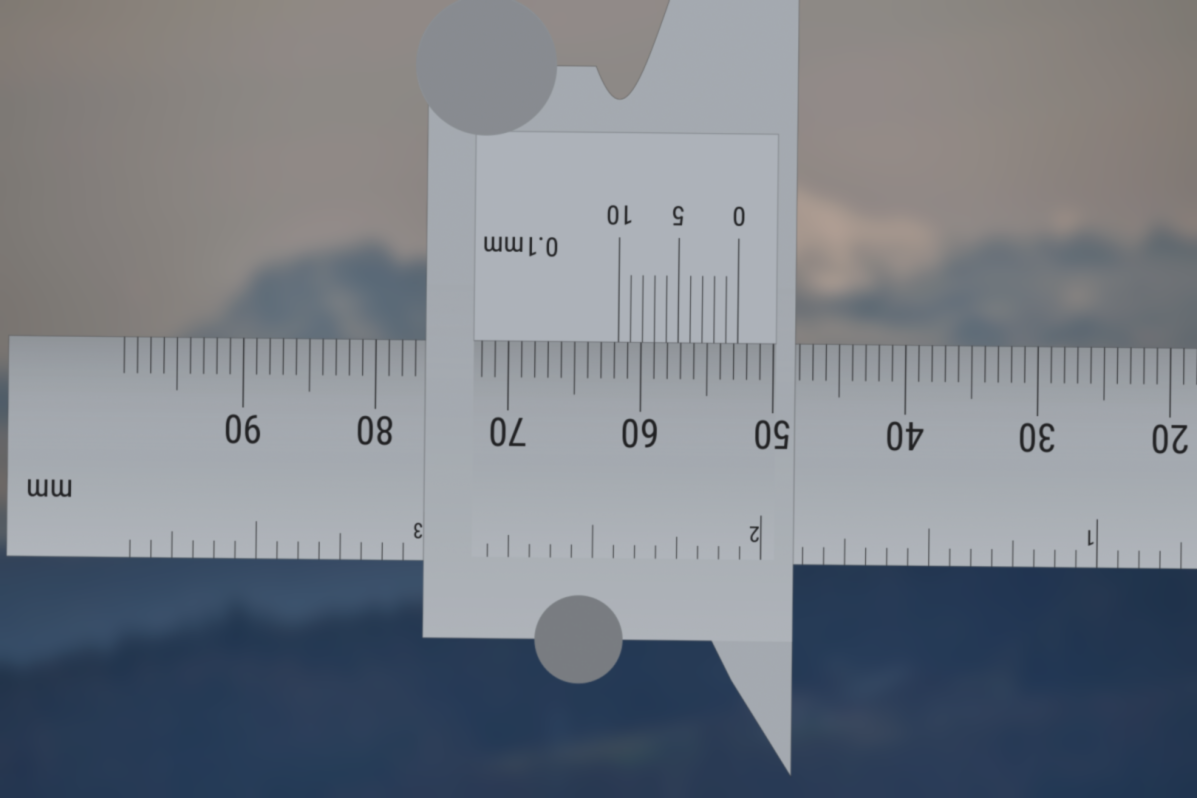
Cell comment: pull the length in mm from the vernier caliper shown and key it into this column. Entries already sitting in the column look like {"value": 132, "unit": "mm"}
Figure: {"value": 52.7, "unit": "mm"}
